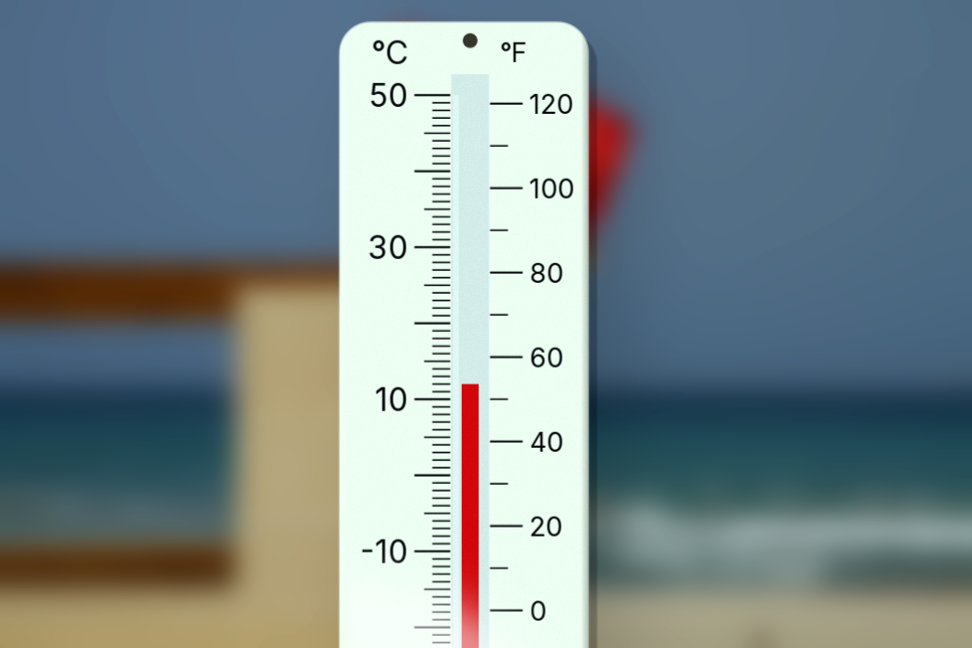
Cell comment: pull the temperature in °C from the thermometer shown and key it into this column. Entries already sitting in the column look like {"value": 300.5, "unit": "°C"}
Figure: {"value": 12, "unit": "°C"}
